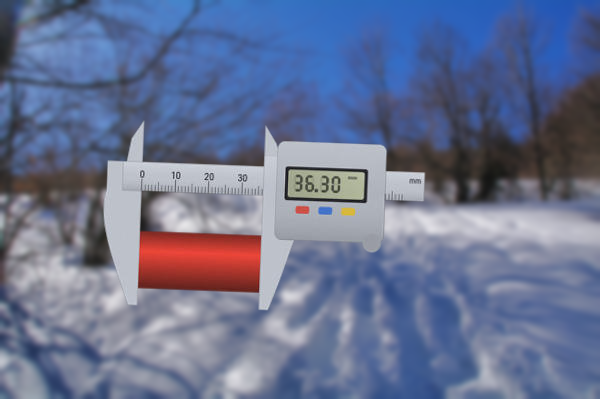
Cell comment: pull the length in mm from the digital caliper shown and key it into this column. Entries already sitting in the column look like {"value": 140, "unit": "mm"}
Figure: {"value": 36.30, "unit": "mm"}
